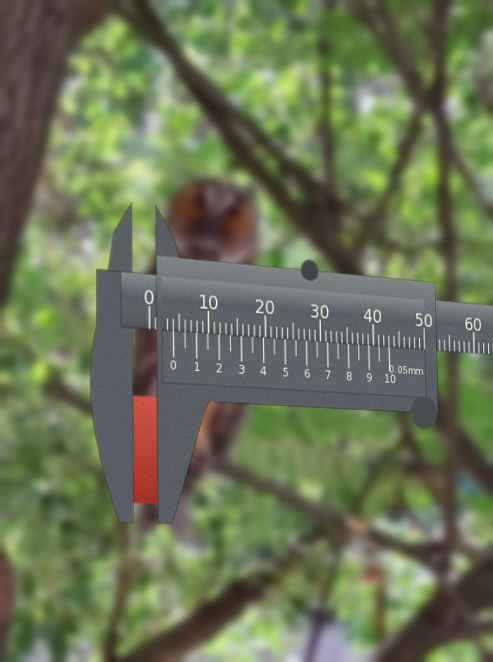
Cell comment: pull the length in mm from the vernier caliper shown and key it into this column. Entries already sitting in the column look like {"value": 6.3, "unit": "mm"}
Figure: {"value": 4.0, "unit": "mm"}
